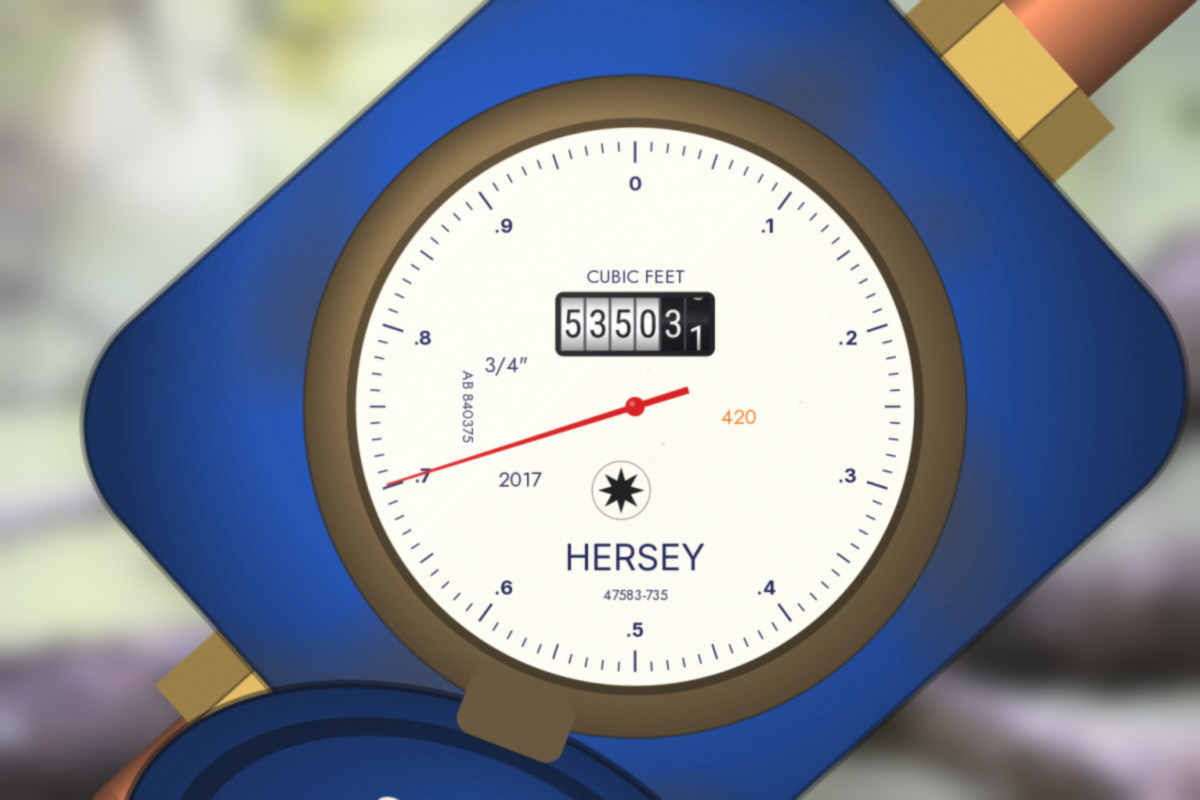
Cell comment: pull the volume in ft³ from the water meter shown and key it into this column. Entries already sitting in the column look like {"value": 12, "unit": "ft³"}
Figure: {"value": 535030.70, "unit": "ft³"}
